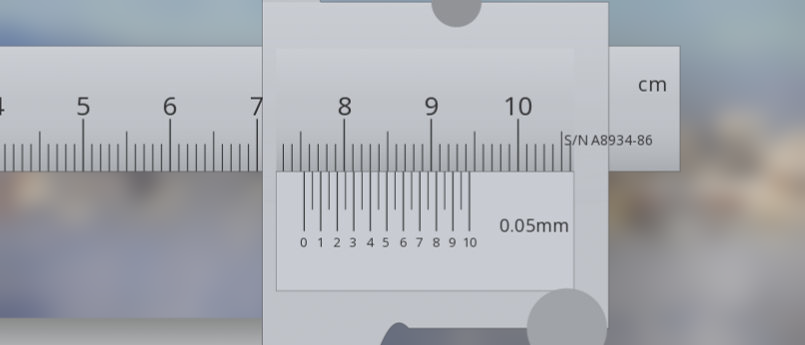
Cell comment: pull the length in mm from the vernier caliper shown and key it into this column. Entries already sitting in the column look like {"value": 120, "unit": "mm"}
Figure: {"value": 75.4, "unit": "mm"}
